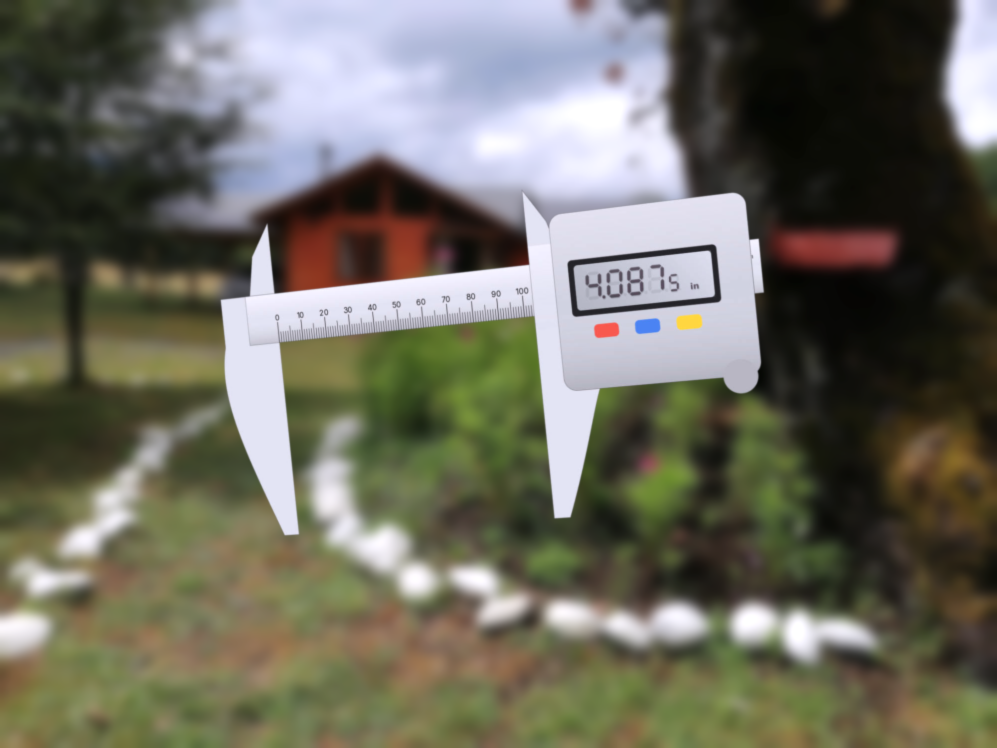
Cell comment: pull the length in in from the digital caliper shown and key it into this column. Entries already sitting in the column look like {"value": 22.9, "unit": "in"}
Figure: {"value": 4.0875, "unit": "in"}
